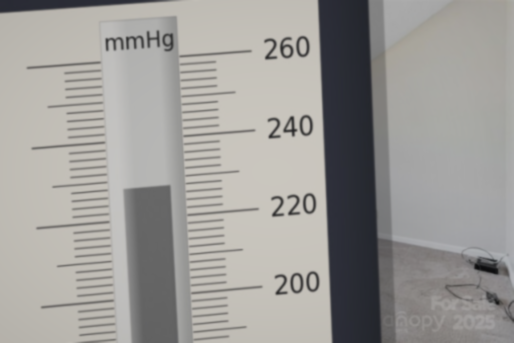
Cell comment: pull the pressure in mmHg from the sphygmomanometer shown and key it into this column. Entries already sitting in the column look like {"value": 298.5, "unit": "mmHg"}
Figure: {"value": 228, "unit": "mmHg"}
